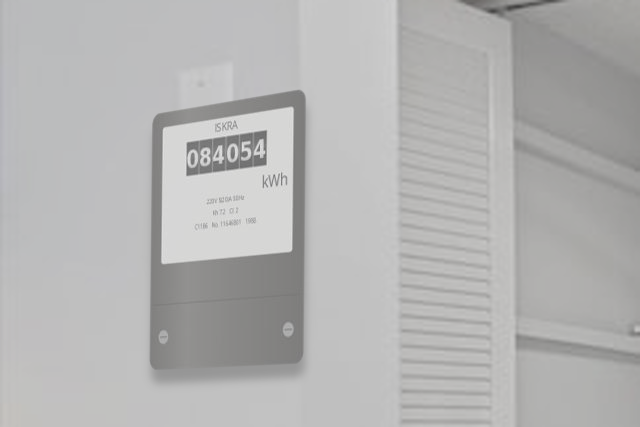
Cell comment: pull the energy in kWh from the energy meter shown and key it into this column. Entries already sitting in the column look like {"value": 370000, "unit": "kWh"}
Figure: {"value": 84054, "unit": "kWh"}
